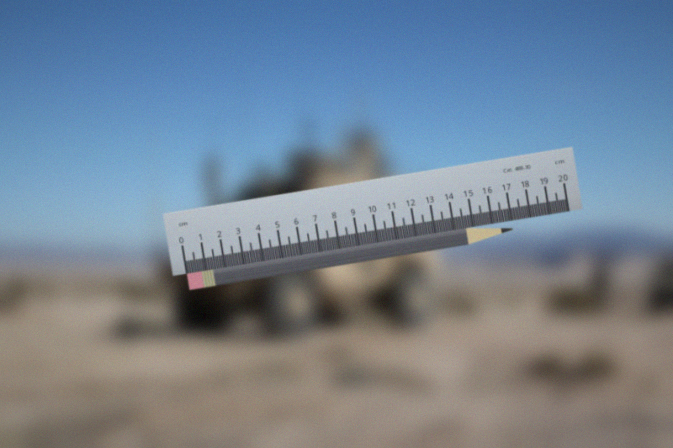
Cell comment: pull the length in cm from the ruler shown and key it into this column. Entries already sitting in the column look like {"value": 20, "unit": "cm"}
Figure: {"value": 17, "unit": "cm"}
